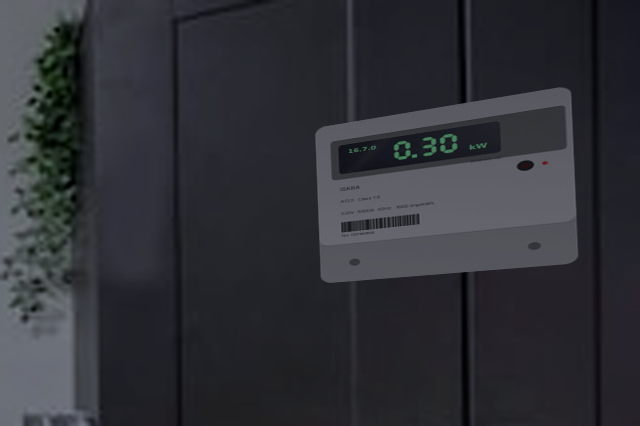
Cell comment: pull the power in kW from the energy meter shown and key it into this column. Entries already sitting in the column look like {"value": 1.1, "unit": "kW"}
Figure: {"value": 0.30, "unit": "kW"}
